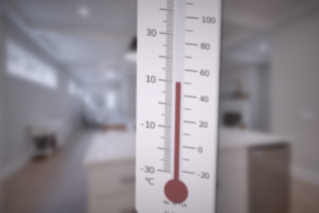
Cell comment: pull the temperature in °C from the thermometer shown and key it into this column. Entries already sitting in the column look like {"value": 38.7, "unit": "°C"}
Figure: {"value": 10, "unit": "°C"}
